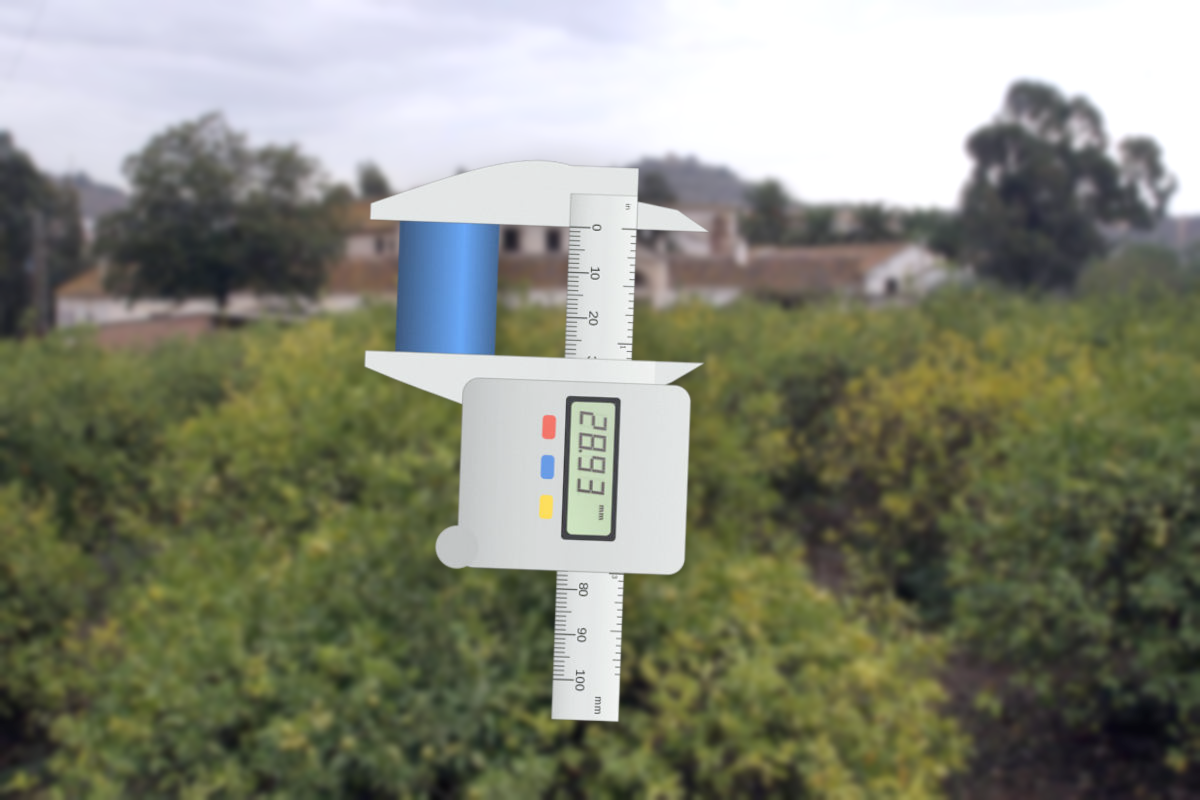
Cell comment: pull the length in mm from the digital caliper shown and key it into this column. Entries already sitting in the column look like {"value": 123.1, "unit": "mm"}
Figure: {"value": 28.93, "unit": "mm"}
